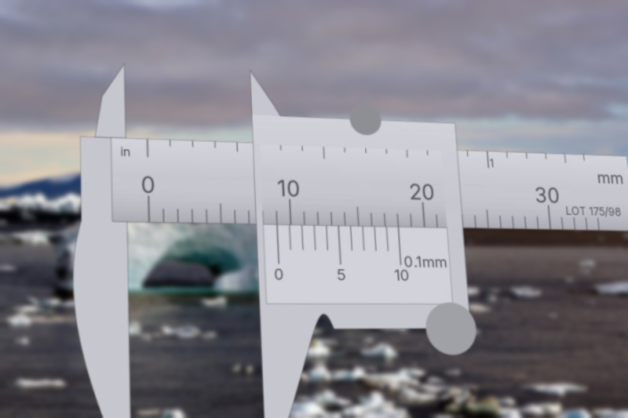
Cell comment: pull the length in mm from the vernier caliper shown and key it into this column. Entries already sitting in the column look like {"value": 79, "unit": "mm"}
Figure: {"value": 9.0, "unit": "mm"}
